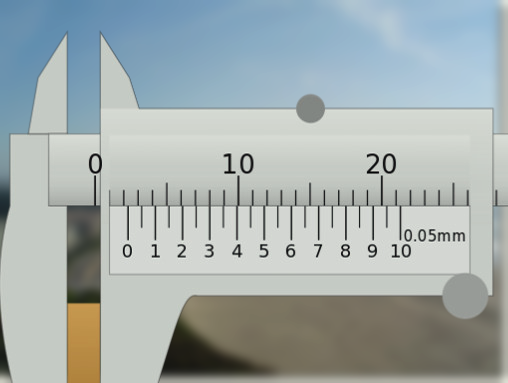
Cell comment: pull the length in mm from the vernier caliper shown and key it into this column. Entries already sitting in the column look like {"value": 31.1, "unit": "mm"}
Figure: {"value": 2.3, "unit": "mm"}
